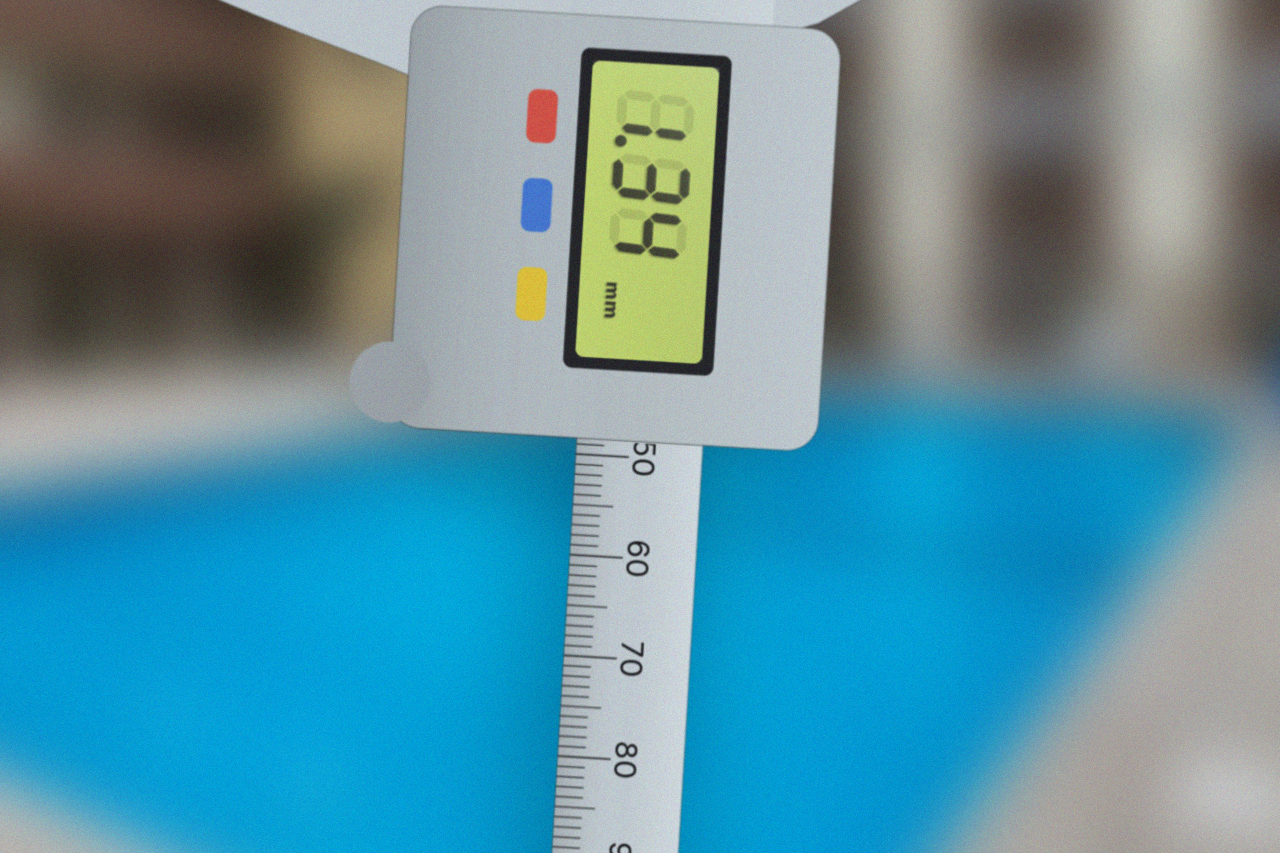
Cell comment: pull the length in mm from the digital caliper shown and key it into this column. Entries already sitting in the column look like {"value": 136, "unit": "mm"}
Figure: {"value": 1.34, "unit": "mm"}
